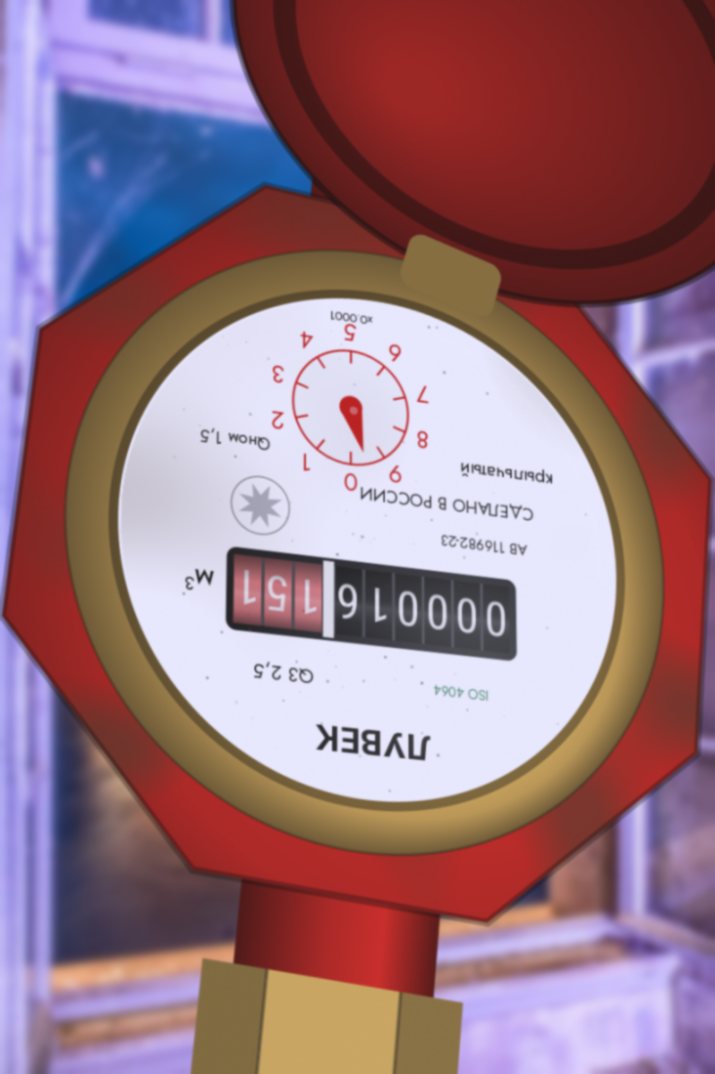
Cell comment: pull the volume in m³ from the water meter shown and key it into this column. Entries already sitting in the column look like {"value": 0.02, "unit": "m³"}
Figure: {"value": 16.1509, "unit": "m³"}
